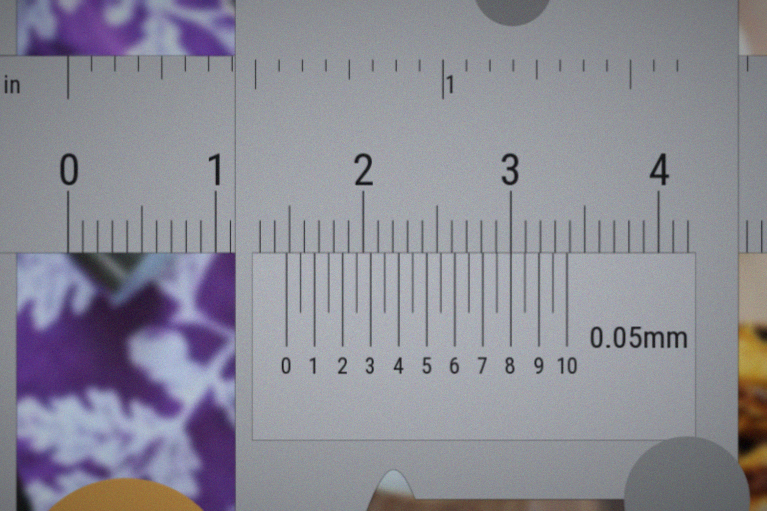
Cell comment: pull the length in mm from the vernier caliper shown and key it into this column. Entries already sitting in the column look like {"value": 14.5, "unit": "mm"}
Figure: {"value": 14.8, "unit": "mm"}
